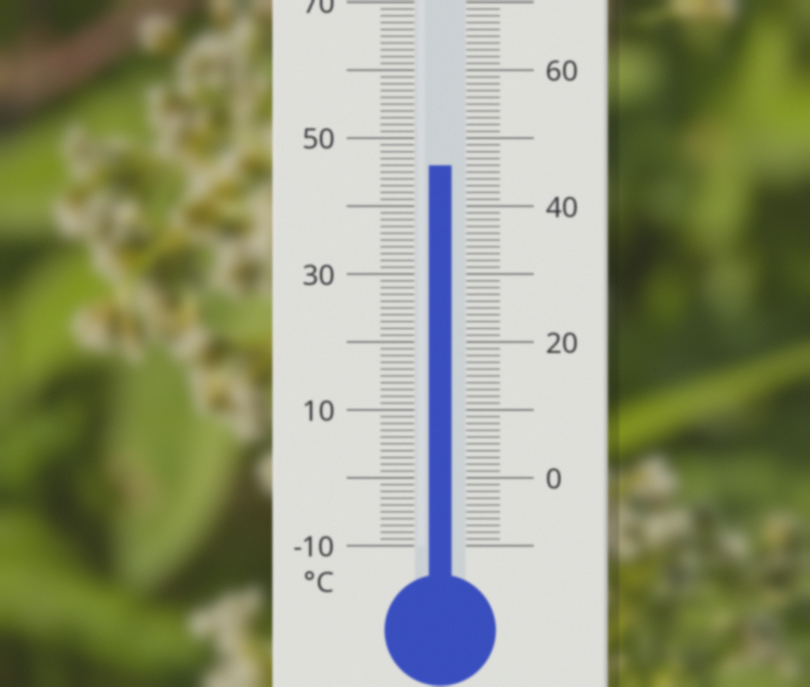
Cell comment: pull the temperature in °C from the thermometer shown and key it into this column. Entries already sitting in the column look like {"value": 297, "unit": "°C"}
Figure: {"value": 46, "unit": "°C"}
